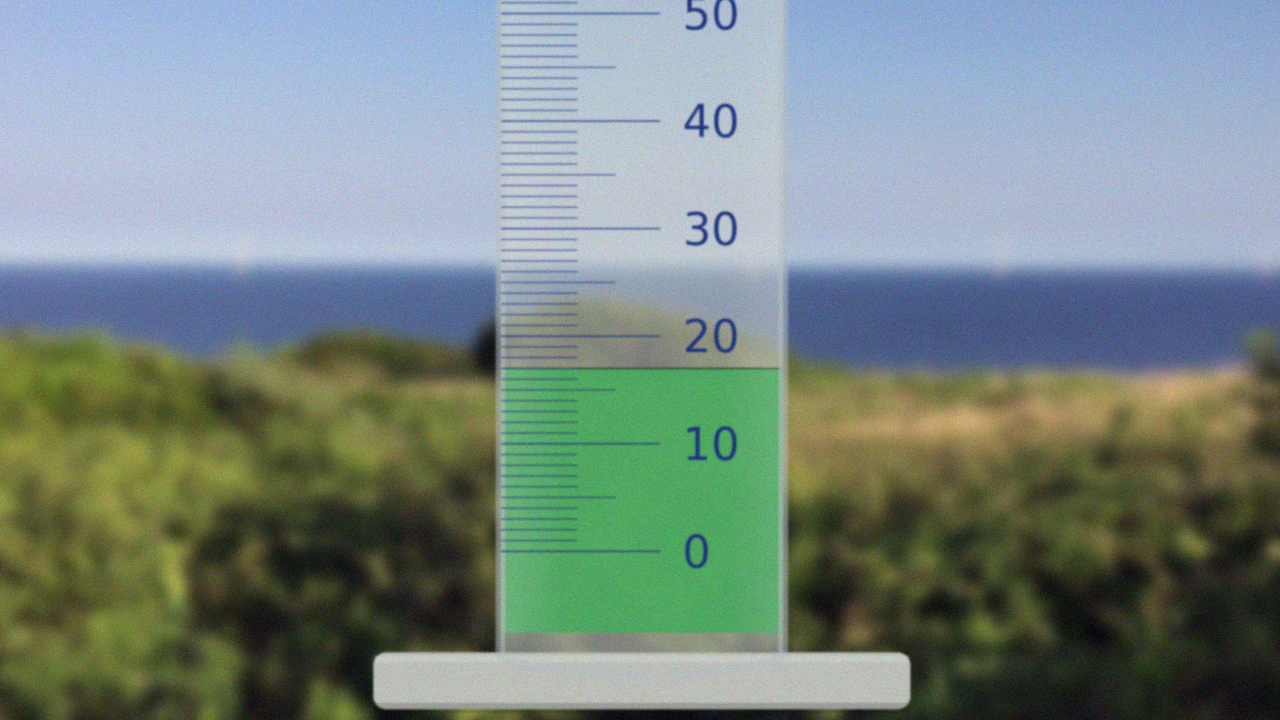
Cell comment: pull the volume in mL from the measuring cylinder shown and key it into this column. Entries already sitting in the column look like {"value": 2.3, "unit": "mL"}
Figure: {"value": 17, "unit": "mL"}
